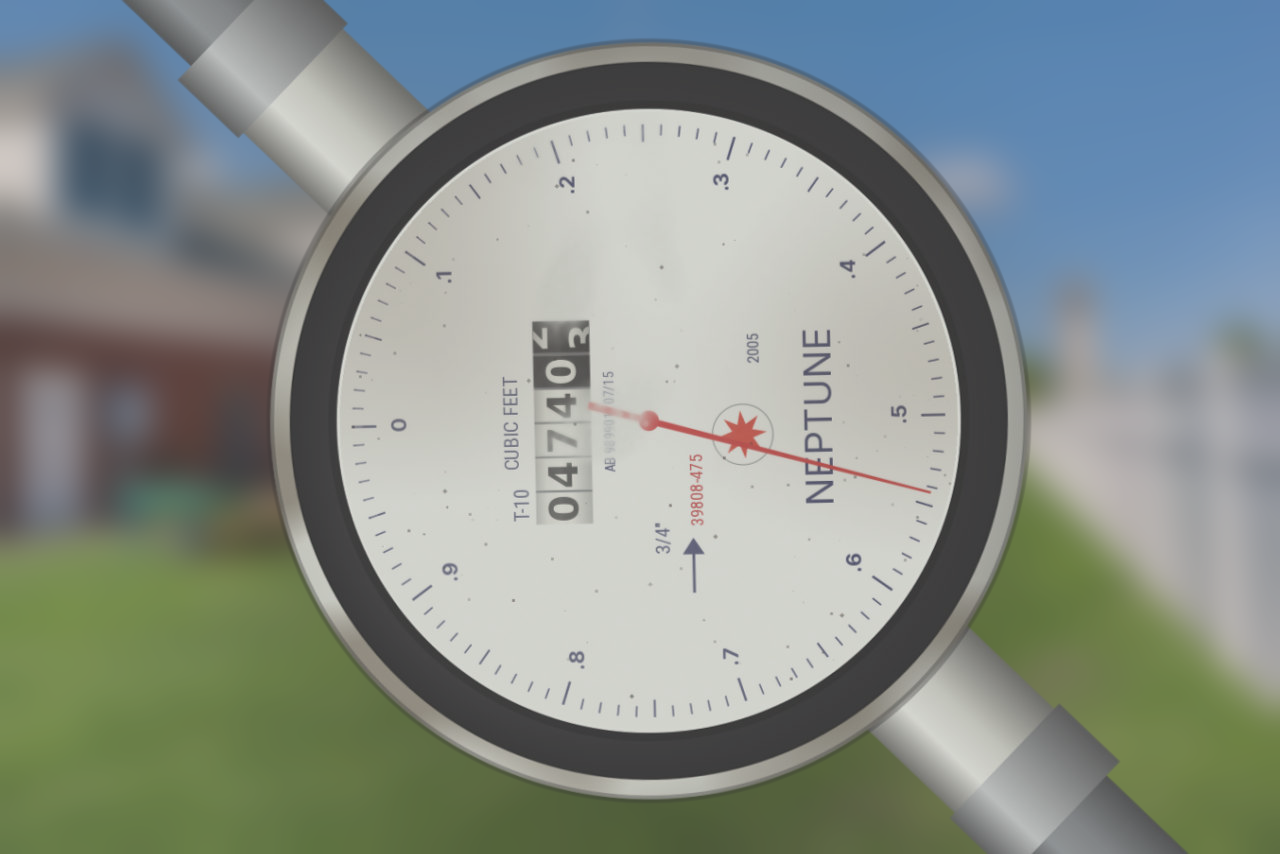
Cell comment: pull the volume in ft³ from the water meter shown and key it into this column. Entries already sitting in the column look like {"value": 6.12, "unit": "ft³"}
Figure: {"value": 47402.54, "unit": "ft³"}
